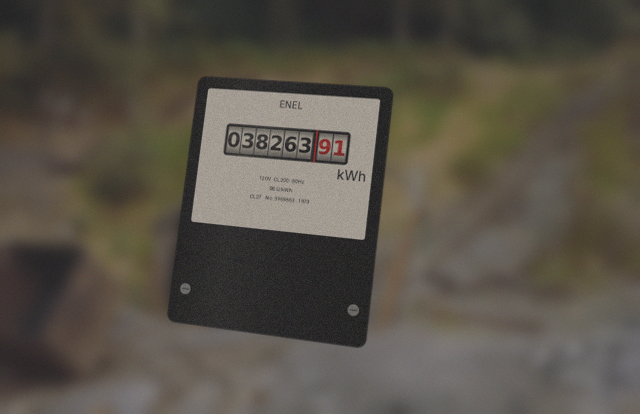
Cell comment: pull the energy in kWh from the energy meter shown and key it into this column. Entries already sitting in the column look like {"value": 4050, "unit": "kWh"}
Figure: {"value": 38263.91, "unit": "kWh"}
